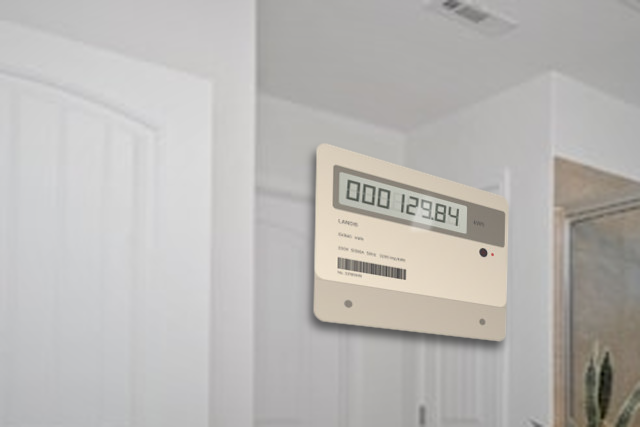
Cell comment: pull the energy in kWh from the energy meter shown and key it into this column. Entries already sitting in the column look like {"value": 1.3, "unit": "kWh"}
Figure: {"value": 129.84, "unit": "kWh"}
